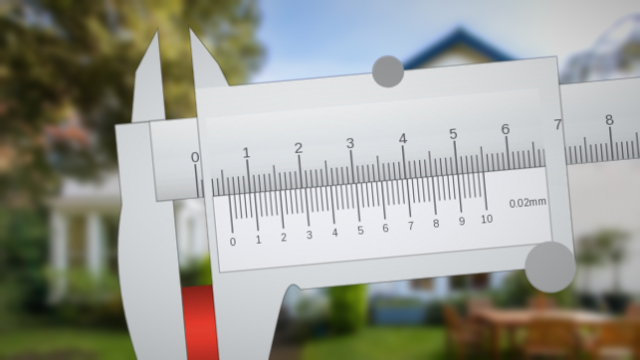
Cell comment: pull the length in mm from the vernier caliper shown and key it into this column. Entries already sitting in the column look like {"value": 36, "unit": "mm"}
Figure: {"value": 6.0, "unit": "mm"}
